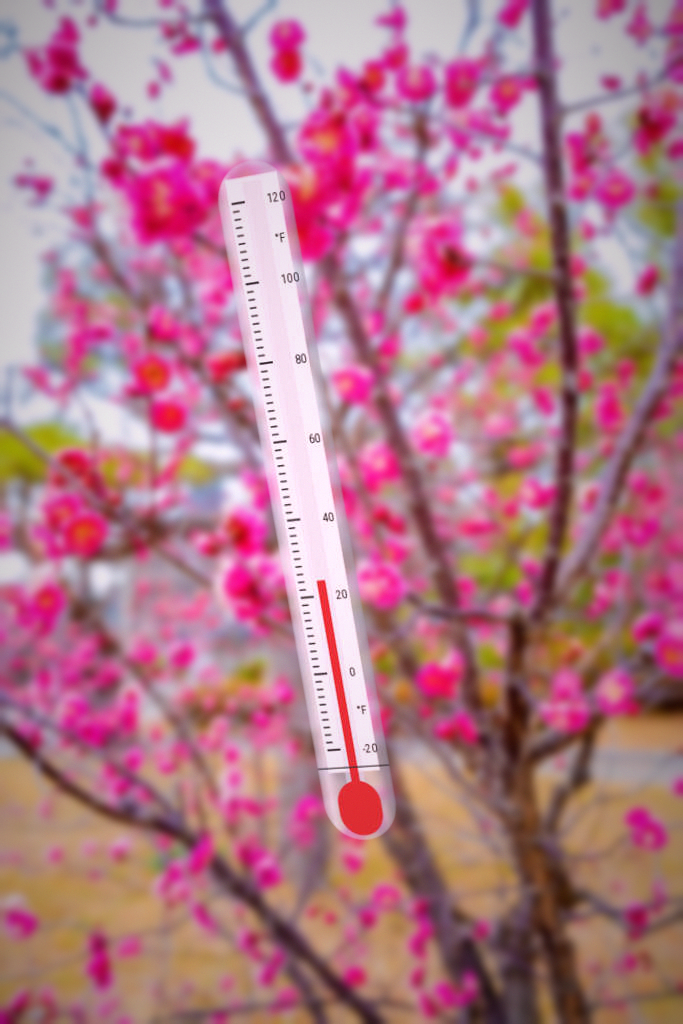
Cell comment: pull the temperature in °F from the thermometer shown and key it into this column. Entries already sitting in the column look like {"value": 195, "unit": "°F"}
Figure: {"value": 24, "unit": "°F"}
